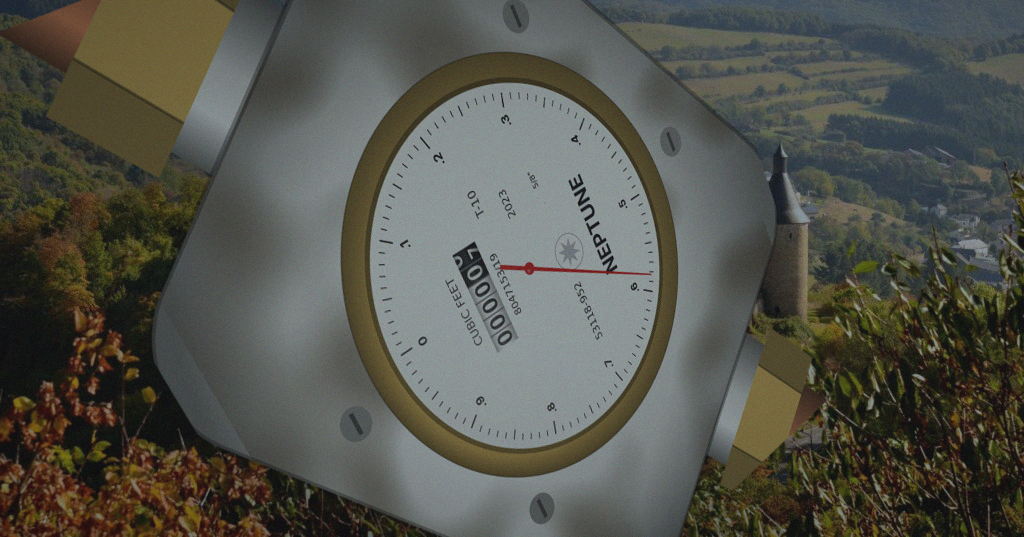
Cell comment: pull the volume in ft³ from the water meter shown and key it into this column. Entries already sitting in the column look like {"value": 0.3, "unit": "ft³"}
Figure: {"value": 6.58, "unit": "ft³"}
